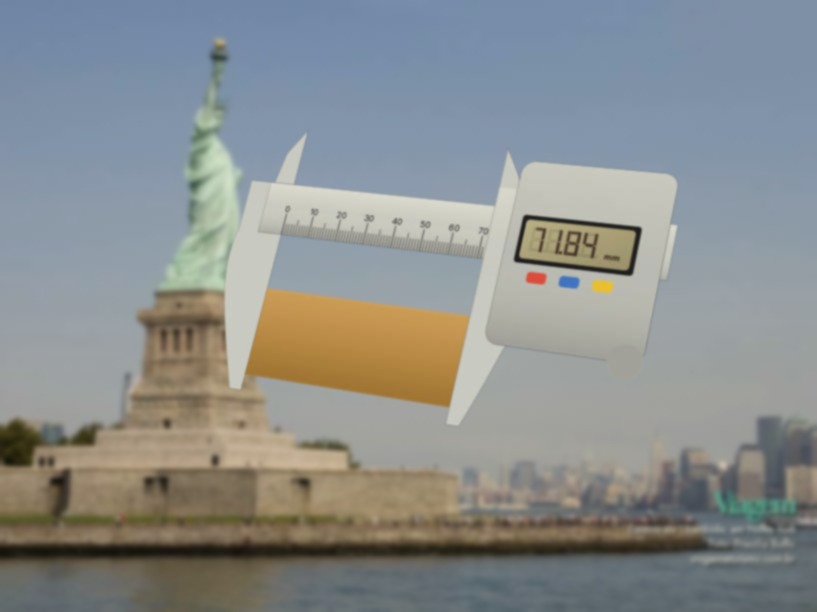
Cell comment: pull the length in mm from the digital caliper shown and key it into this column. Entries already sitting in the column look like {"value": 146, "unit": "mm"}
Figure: {"value": 71.84, "unit": "mm"}
